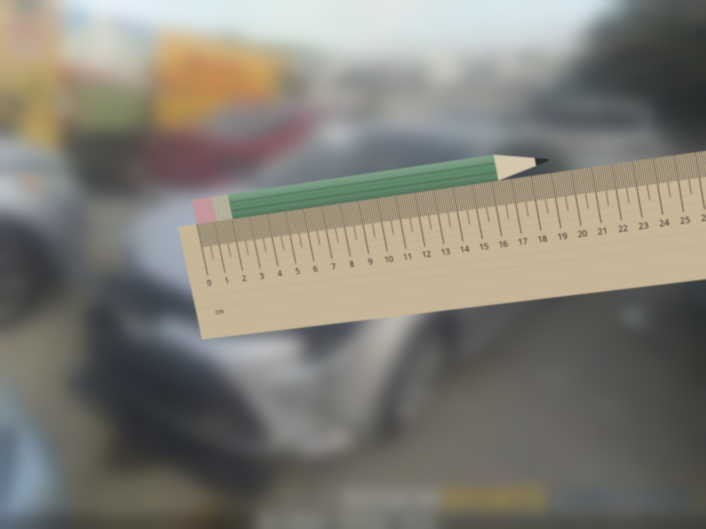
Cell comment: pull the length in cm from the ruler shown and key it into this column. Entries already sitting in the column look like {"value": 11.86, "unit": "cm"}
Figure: {"value": 19, "unit": "cm"}
